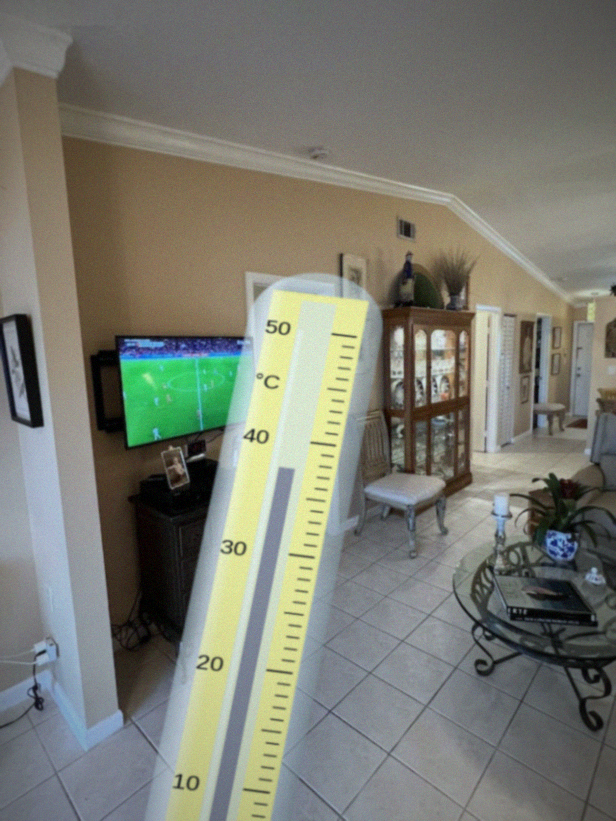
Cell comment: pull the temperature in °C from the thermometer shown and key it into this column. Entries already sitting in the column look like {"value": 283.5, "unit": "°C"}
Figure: {"value": 37.5, "unit": "°C"}
